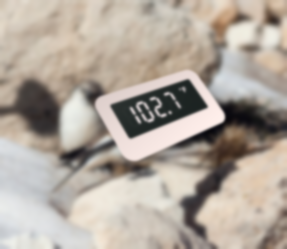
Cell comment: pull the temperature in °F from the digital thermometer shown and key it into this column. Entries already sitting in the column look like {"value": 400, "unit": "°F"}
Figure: {"value": 102.7, "unit": "°F"}
